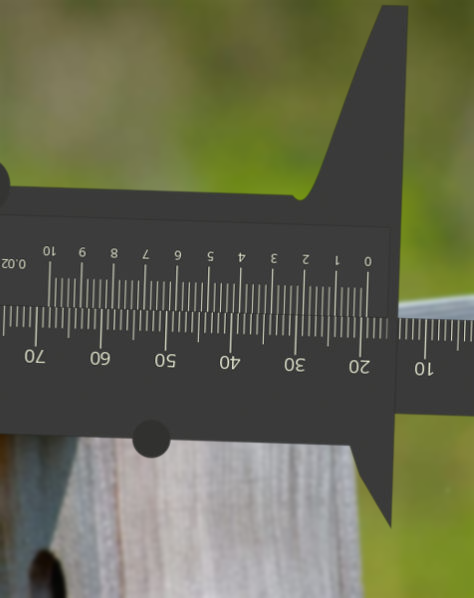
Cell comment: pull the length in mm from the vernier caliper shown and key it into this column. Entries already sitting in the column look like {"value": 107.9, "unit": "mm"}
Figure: {"value": 19.2, "unit": "mm"}
